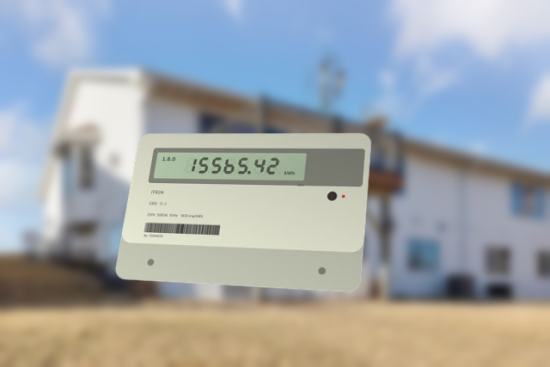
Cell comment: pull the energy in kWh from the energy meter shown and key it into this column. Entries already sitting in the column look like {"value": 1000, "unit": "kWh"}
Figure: {"value": 15565.42, "unit": "kWh"}
